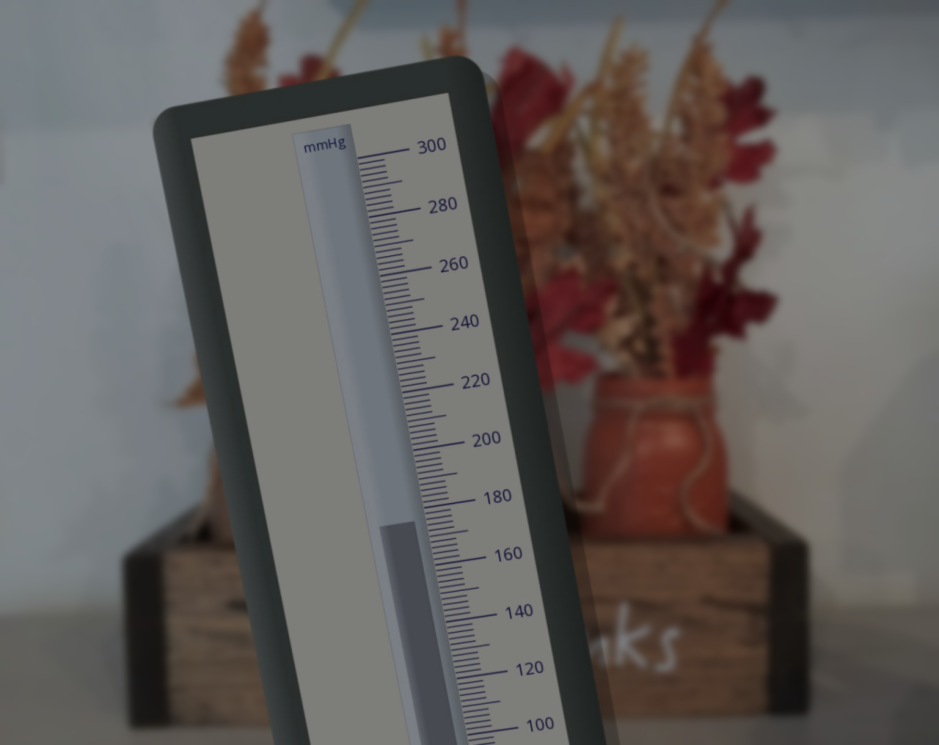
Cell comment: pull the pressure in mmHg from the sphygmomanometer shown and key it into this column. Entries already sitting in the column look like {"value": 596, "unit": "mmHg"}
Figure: {"value": 176, "unit": "mmHg"}
